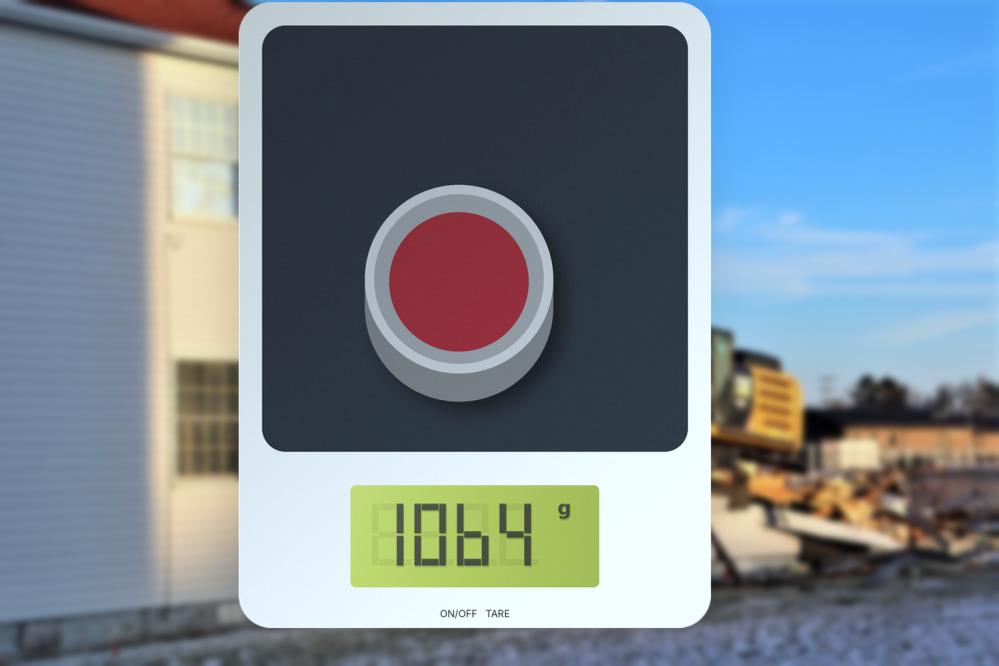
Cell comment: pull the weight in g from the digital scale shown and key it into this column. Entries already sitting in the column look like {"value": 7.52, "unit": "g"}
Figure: {"value": 1064, "unit": "g"}
